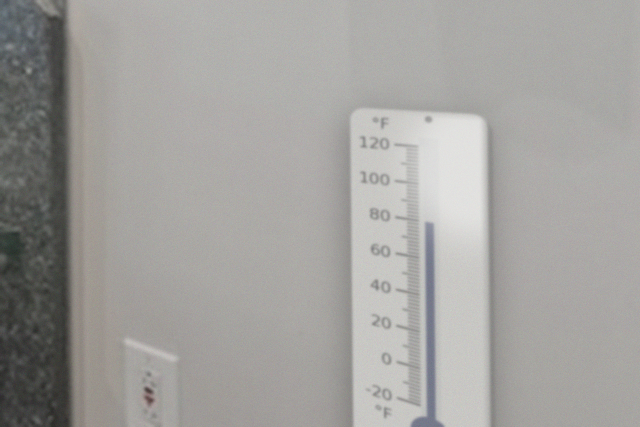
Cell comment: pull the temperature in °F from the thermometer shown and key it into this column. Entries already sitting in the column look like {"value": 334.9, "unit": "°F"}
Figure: {"value": 80, "unit": "°F"}
